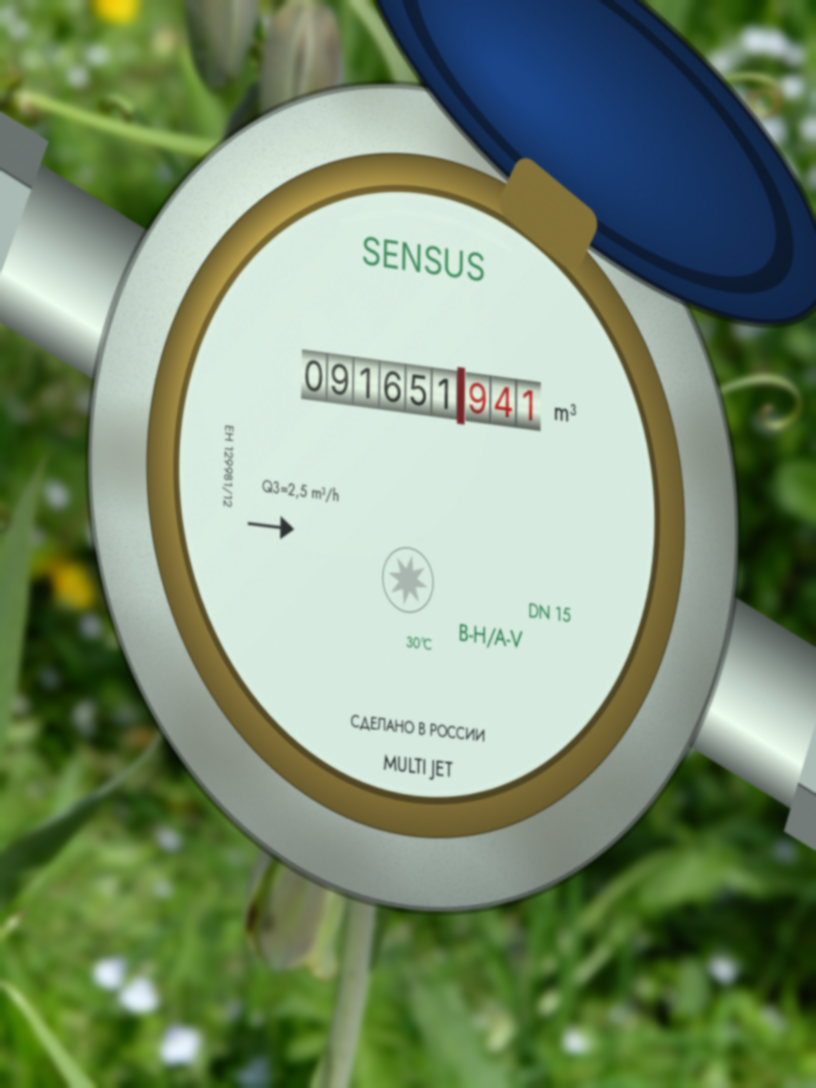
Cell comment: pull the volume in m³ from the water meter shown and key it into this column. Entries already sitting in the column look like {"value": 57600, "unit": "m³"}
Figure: {"value": 91651.941, "unit": "m³"}
